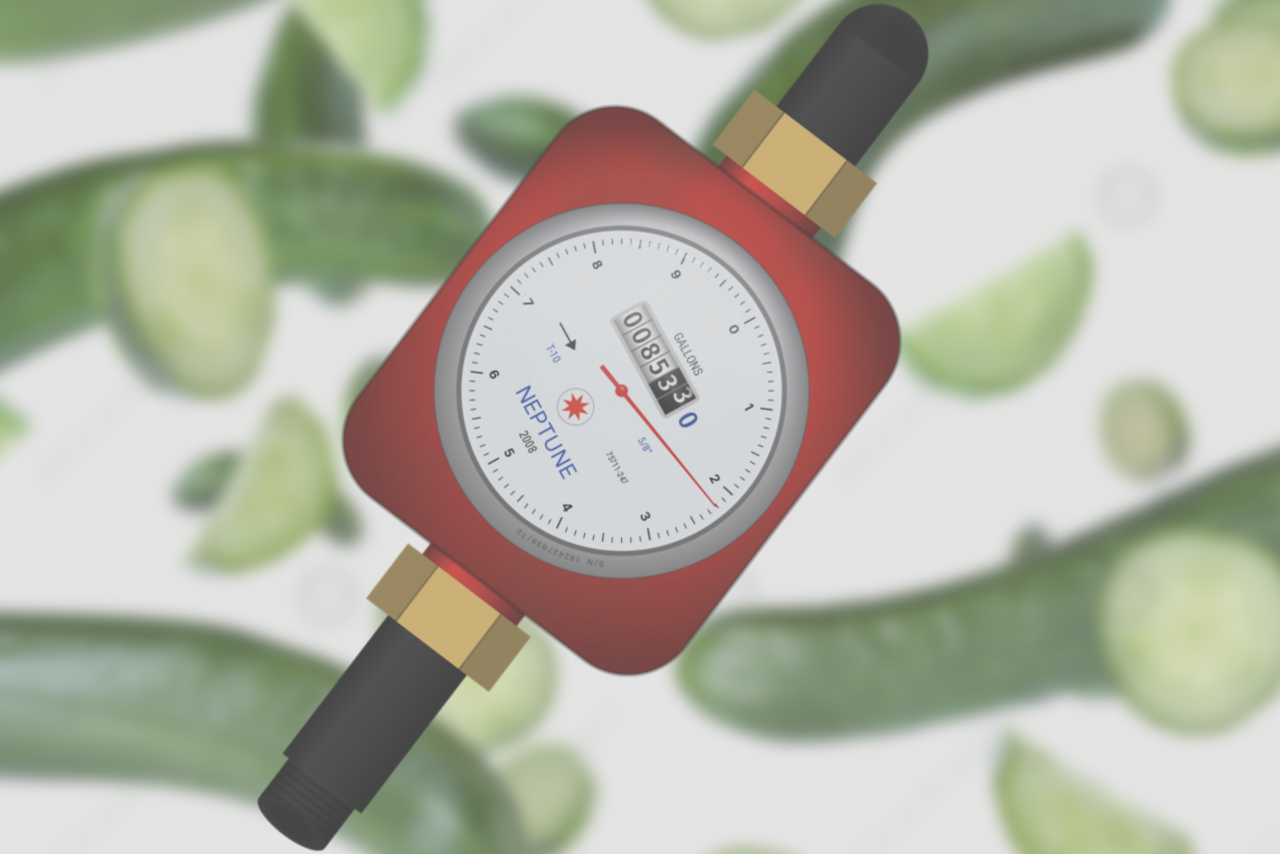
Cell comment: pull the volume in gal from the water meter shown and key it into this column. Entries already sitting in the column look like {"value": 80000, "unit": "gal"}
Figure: {"value": 85332.2, "unit": "gal"}
